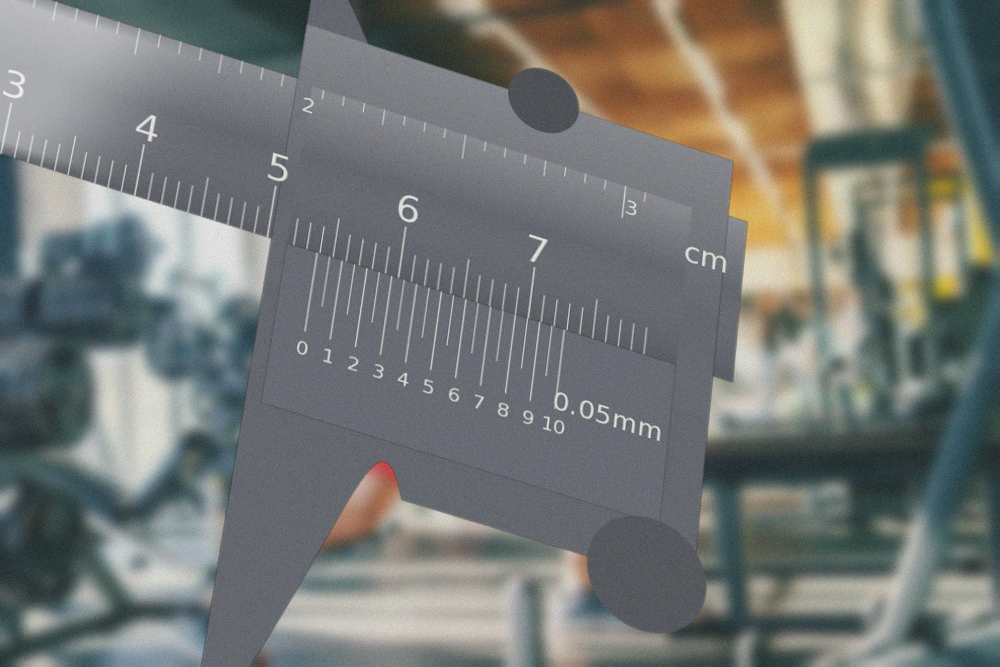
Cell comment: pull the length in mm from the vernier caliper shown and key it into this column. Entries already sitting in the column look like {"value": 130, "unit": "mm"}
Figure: {"value": 53.8, "unit": "mm"}
